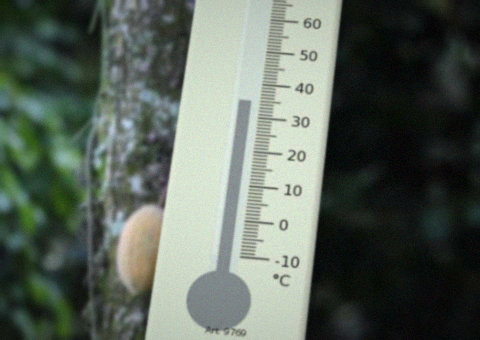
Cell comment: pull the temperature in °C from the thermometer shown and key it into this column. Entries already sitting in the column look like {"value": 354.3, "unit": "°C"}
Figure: {"value": 35, "unit": "°C"}
